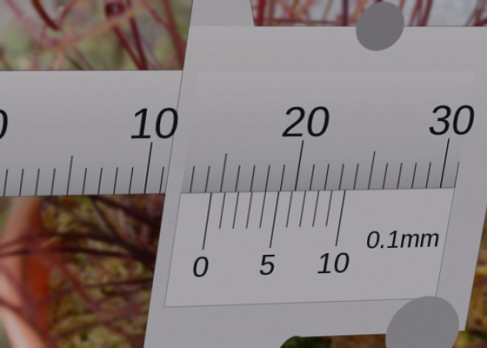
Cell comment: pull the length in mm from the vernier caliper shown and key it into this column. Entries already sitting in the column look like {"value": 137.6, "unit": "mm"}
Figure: {"value": 14.4, "unit": "mm"}
